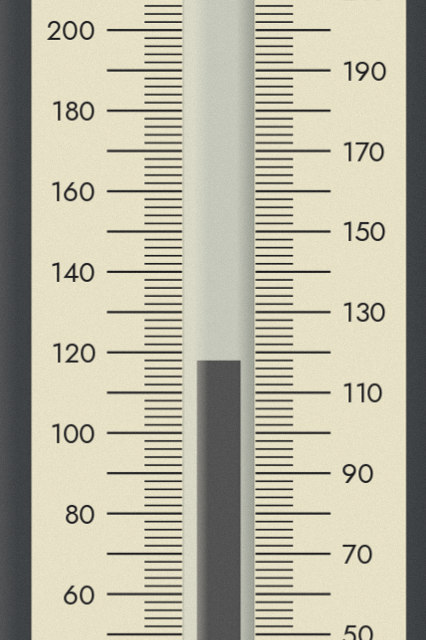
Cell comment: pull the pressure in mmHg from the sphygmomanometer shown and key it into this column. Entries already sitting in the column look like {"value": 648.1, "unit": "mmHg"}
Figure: {"value": 118, "unit": "mmHg"}
